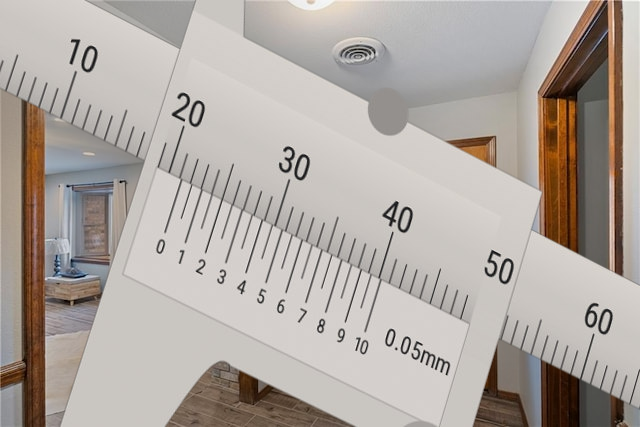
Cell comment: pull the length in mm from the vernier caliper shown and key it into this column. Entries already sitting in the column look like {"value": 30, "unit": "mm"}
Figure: {"value": 21.2, "unit": "mm"}
